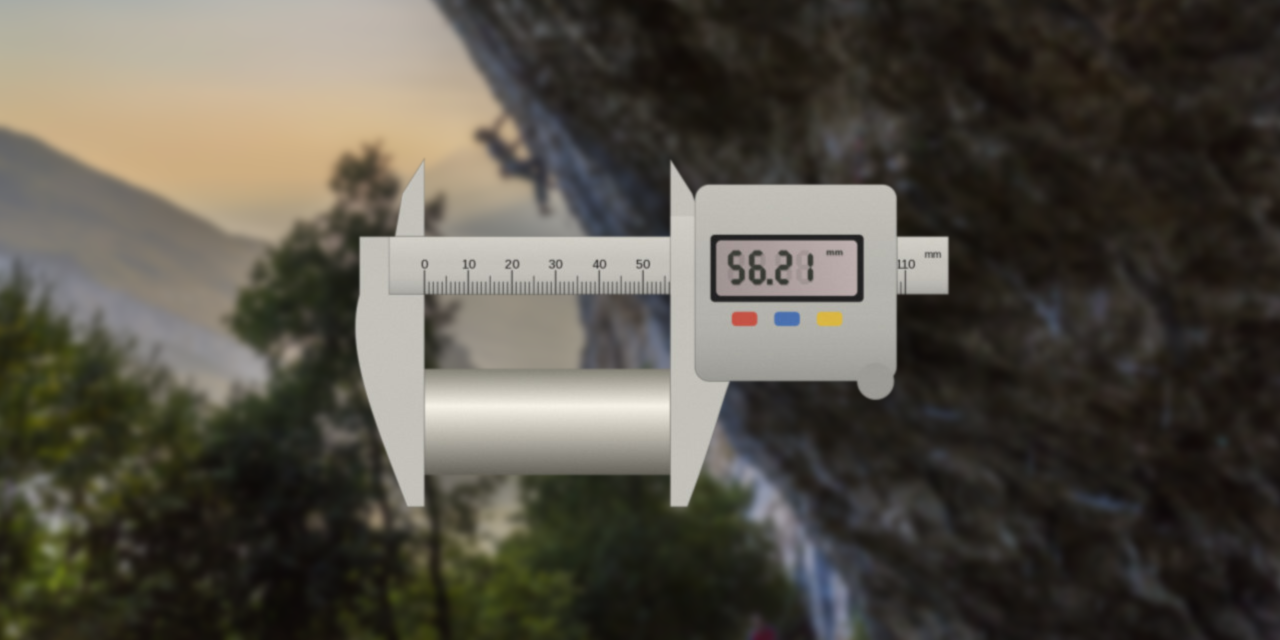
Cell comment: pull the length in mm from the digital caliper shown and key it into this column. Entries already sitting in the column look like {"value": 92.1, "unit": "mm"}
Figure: {"value": 56.21, "unit": "mm"}
